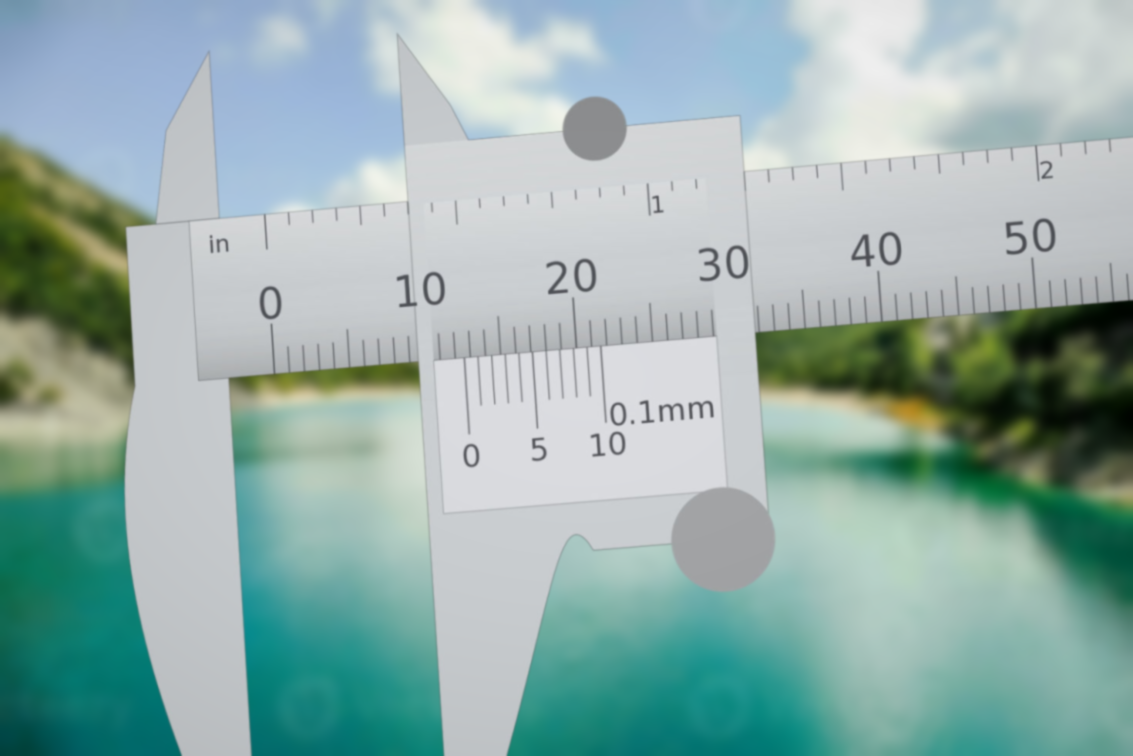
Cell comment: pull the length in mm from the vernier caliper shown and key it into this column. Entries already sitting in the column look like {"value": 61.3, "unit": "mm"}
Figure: {"value": 12.6, "unit": "mm"}
